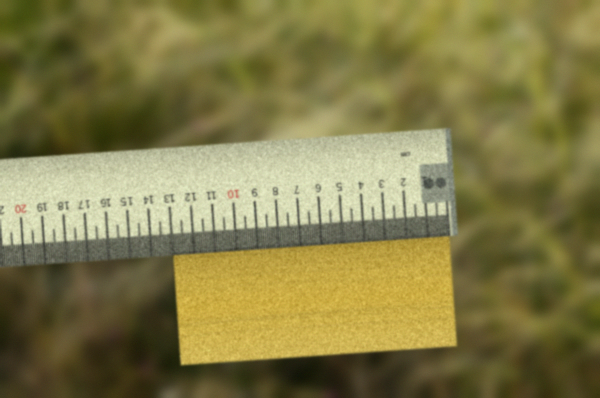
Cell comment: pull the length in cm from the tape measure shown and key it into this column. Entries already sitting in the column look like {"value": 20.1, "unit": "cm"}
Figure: {"value": 13, "unit": "cm"}
